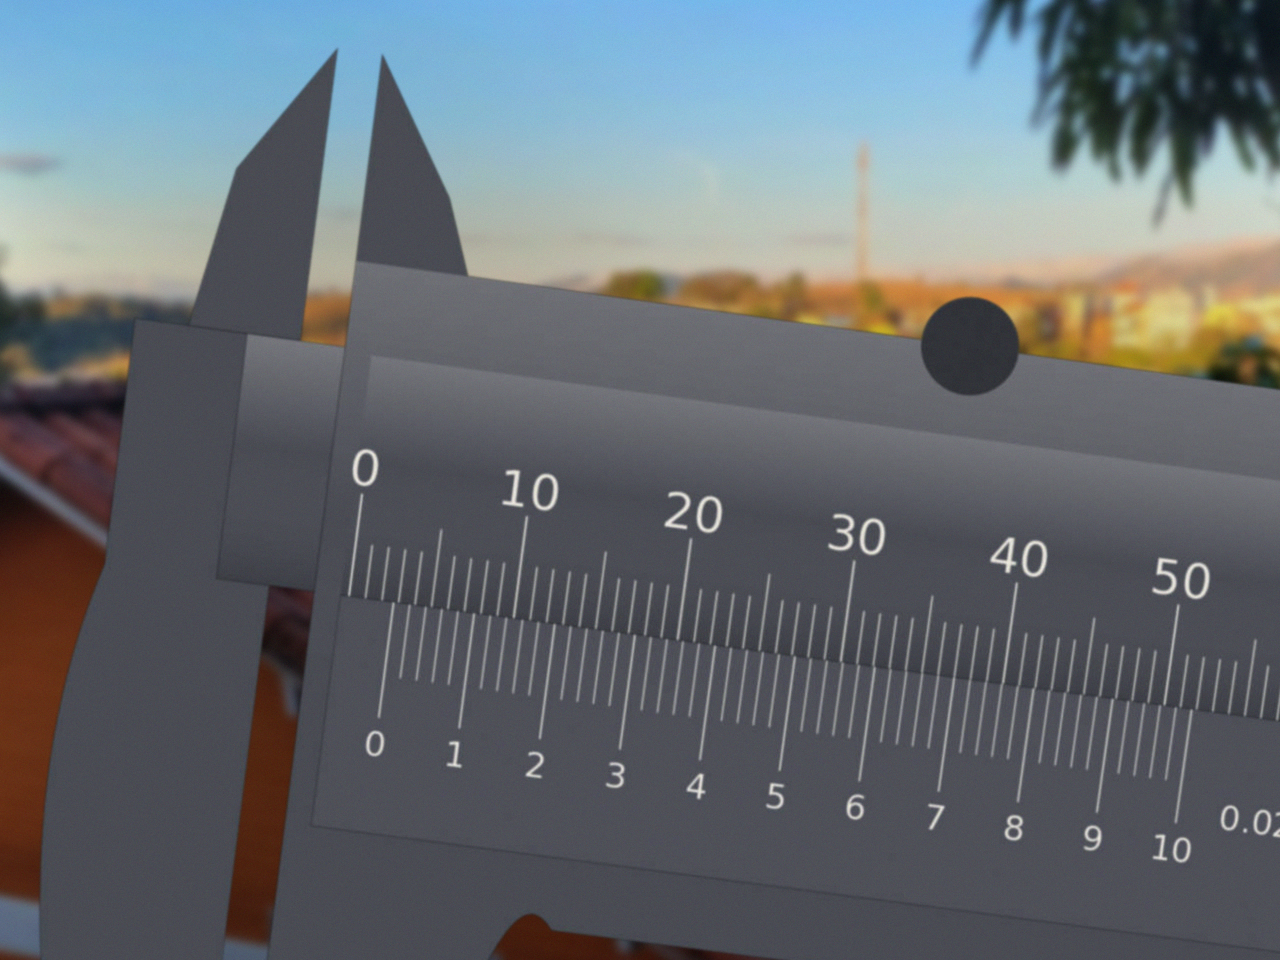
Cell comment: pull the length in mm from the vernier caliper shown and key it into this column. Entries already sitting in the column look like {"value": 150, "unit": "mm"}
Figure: {"value": 2.7, "unit": "mm"}
